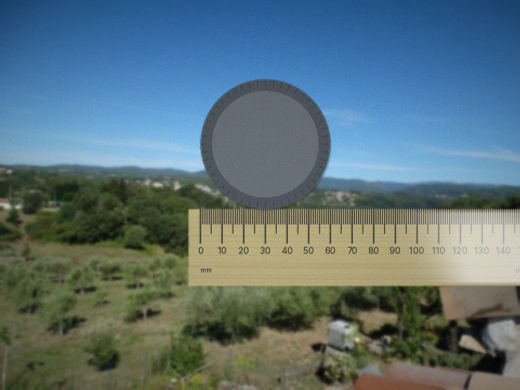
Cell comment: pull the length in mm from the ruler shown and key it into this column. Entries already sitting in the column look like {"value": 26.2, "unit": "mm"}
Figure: {"value": 60, "unit": "mm"}
